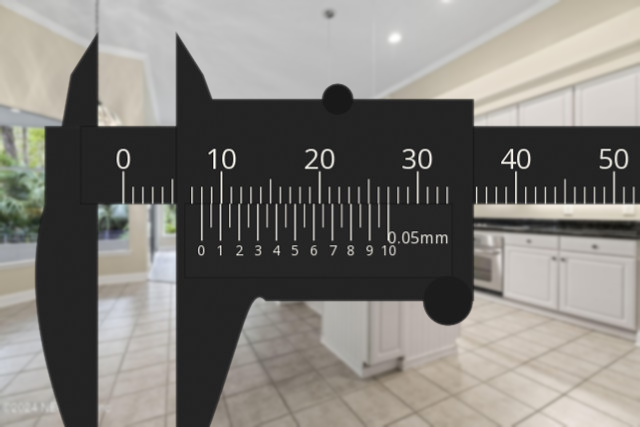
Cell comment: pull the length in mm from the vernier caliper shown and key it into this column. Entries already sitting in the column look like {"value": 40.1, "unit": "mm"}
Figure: {"value": 8.0, "unit": "mm"}
